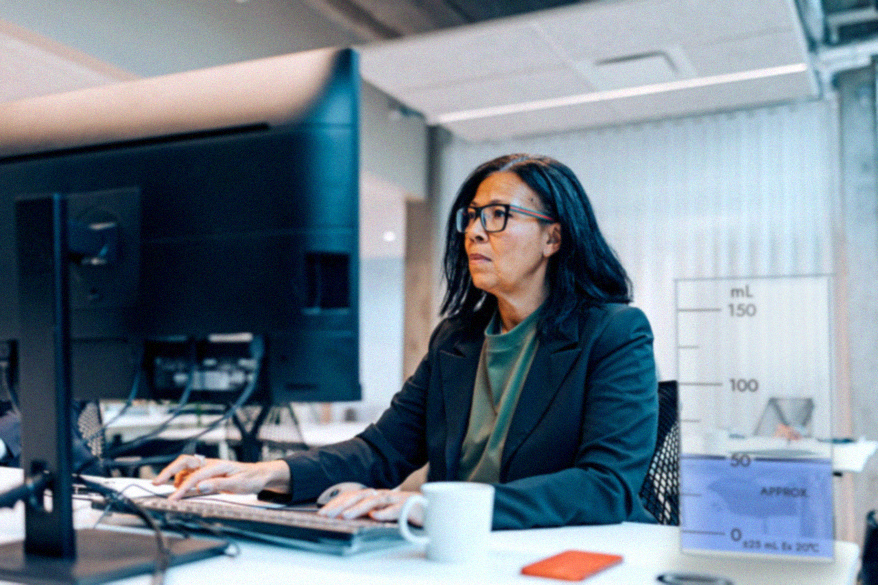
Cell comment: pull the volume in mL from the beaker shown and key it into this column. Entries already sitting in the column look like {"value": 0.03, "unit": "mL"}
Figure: {"value": 50, "unit": "mL"}
